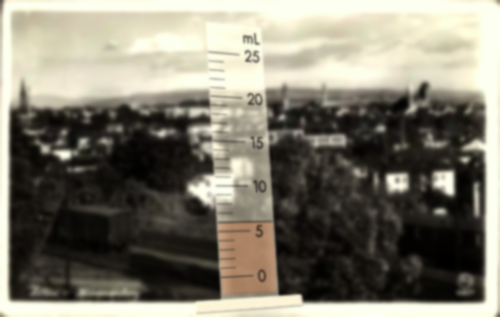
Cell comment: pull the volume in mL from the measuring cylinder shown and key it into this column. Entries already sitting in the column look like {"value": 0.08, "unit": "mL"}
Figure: {"value": 6, "unit": "mL"}
